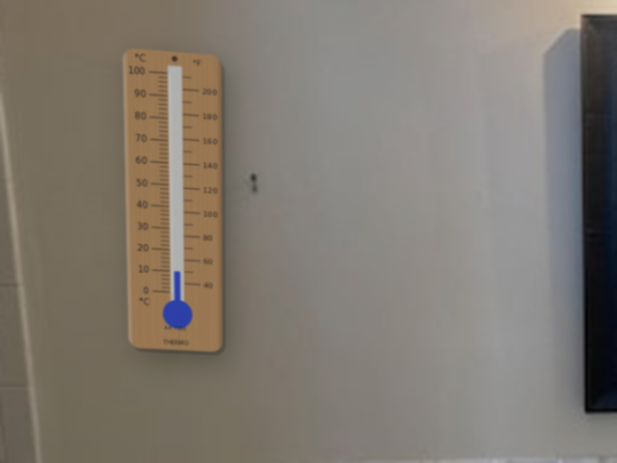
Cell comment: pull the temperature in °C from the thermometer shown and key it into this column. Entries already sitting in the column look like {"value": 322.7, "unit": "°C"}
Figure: {"value": 10, "unit": "°C"}
